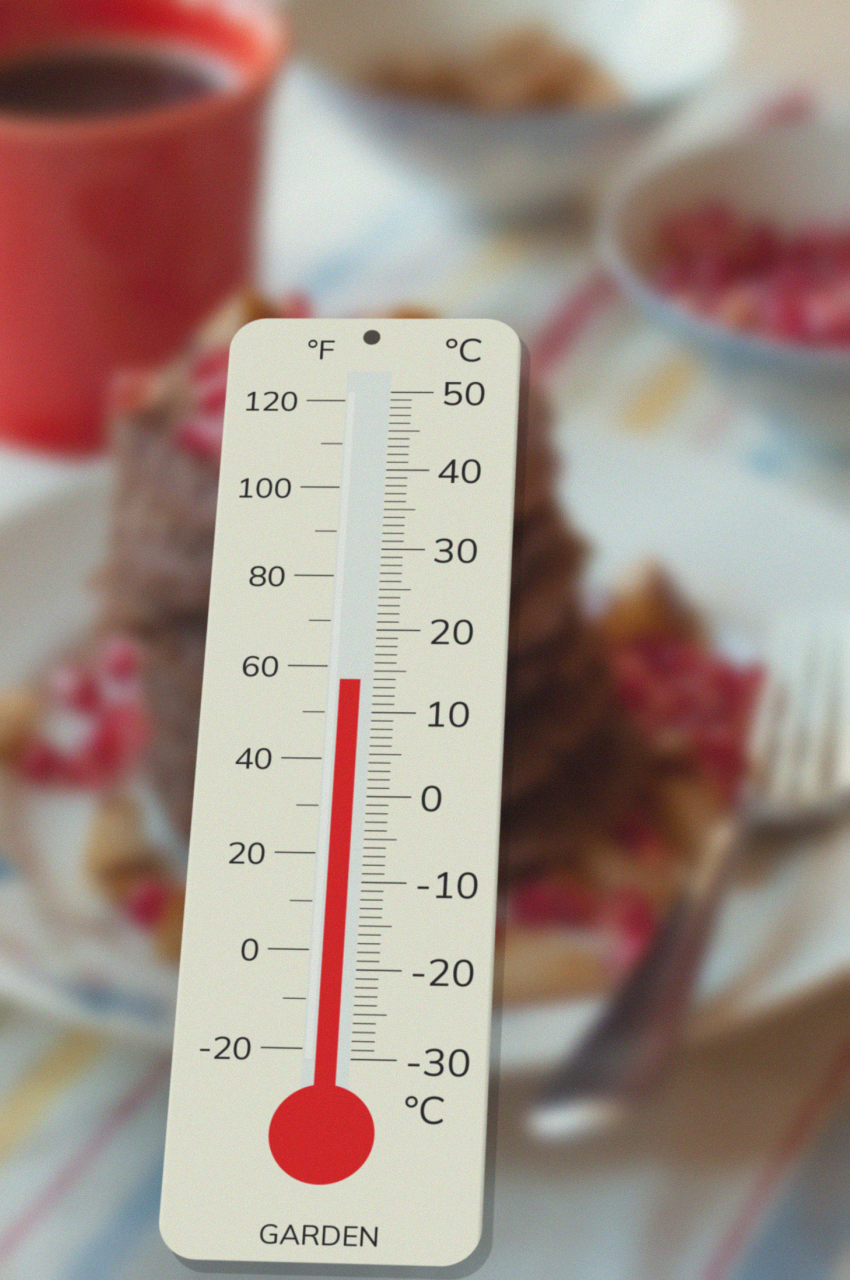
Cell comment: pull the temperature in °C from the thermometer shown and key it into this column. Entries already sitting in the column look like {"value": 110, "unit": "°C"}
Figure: {"value": 14, "unit": "°C"}
